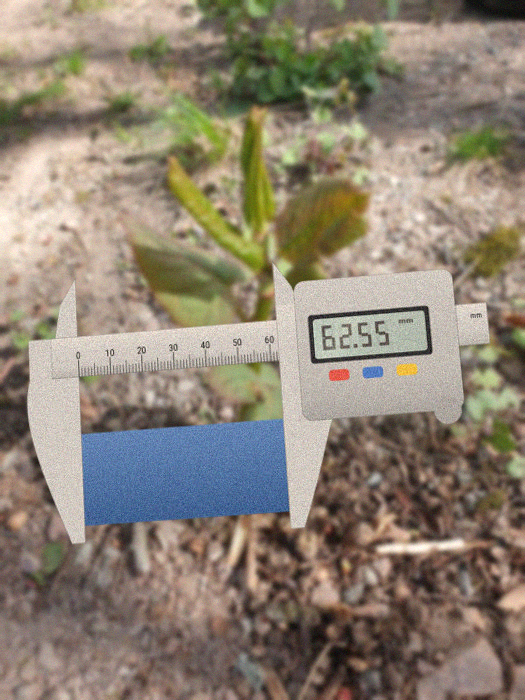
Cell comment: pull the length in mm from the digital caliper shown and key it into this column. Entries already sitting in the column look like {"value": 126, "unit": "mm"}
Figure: {"value": 62.55, "unit": "mm"}
